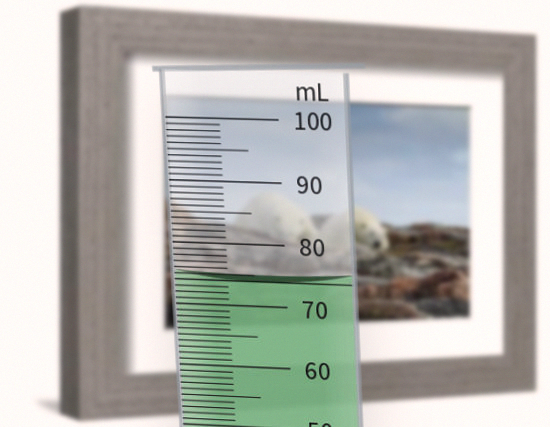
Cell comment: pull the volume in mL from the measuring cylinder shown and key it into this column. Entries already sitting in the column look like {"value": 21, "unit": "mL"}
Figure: {"value": 74, "unit": "mL"}
